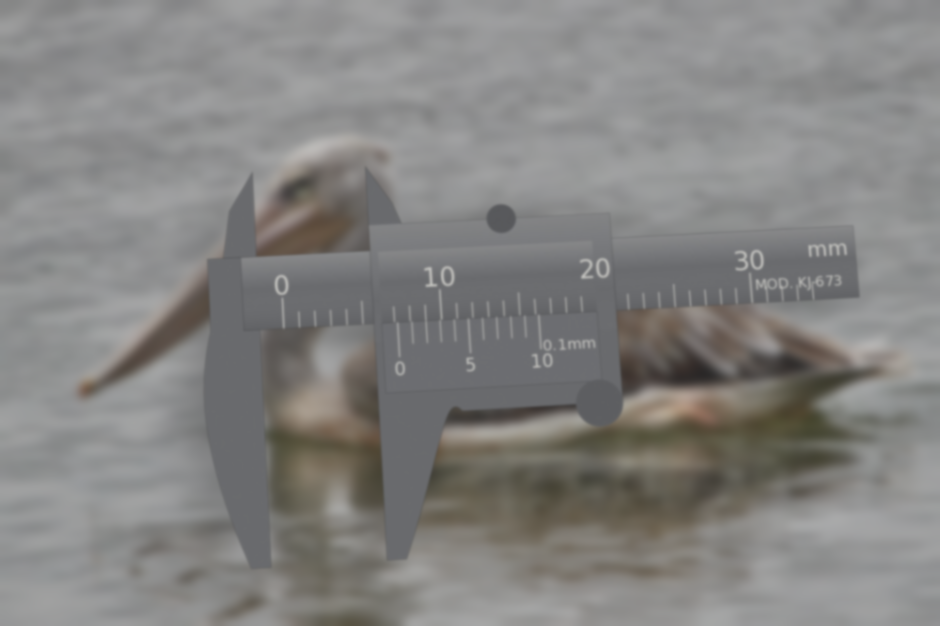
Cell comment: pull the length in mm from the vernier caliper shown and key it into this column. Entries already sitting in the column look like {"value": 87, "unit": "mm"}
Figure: {"value": 7.2, "unit": "mm"}
